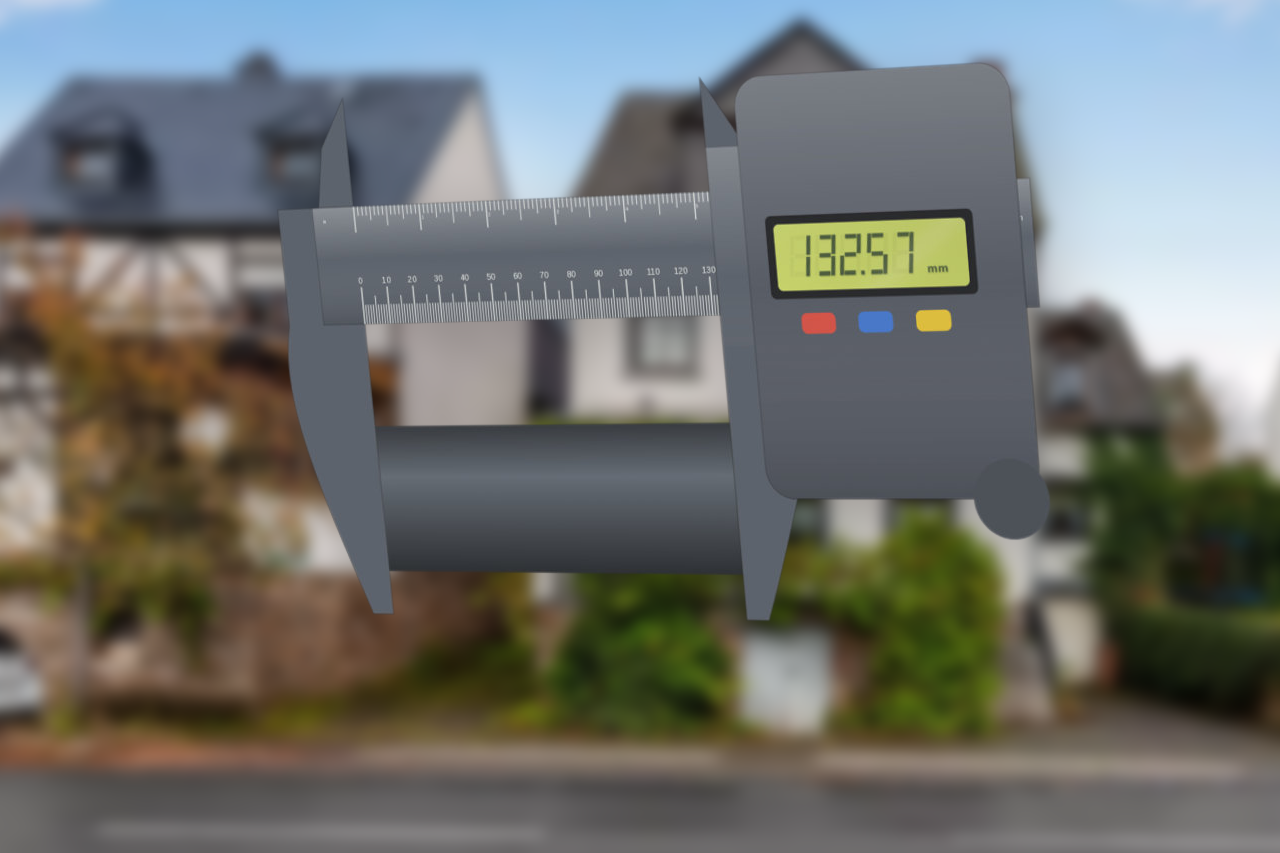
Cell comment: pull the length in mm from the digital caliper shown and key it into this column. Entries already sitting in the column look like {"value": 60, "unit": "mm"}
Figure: {"value": 132.57, "unit": "mm"}
